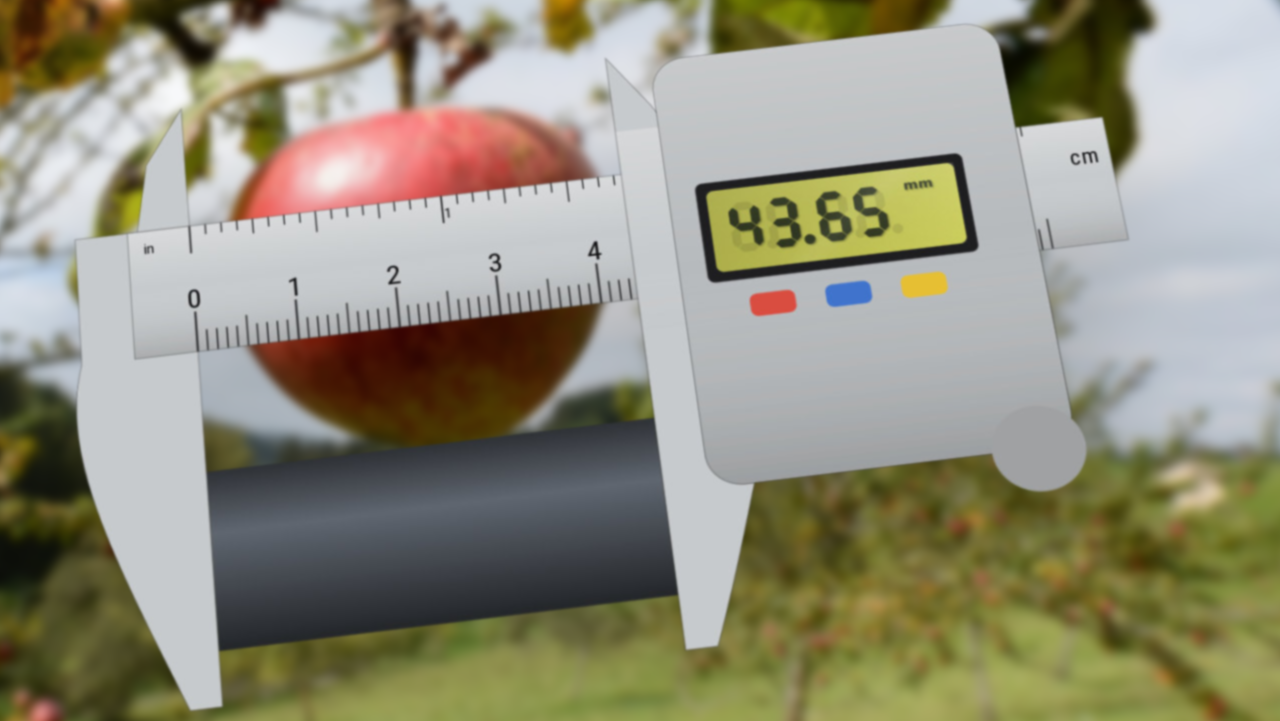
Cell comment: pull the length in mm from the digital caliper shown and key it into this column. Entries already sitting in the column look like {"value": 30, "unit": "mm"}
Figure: {"value": 43.65, "unit": "mm"}
